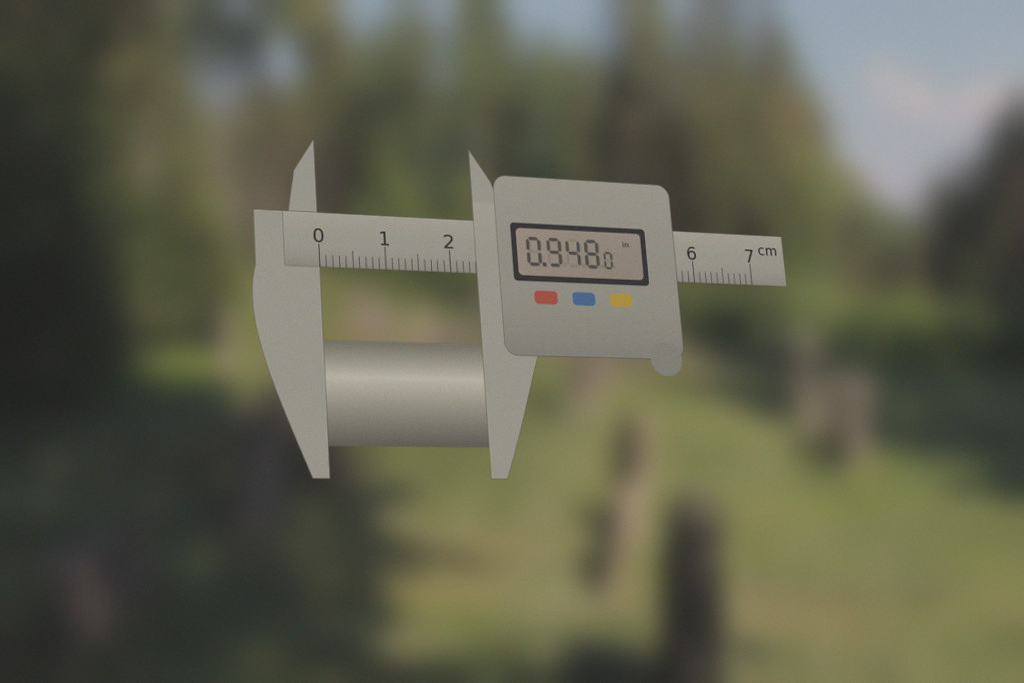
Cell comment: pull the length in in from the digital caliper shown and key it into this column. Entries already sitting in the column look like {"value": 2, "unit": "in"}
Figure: {"value": 0.9480, "unit": "in"}
